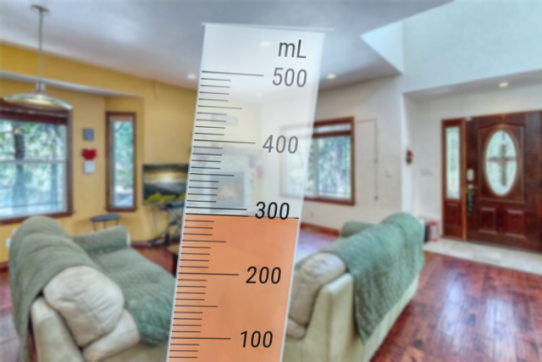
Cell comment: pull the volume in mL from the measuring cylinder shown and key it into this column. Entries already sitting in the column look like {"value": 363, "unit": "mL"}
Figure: {"value": 290, "unit": "mL"}
